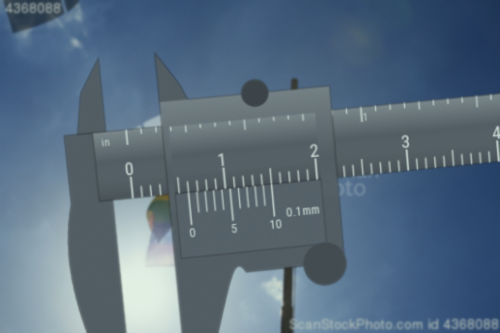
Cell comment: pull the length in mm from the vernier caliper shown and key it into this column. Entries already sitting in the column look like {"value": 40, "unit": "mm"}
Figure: {"value": 6.0, "unit": "mm"}
